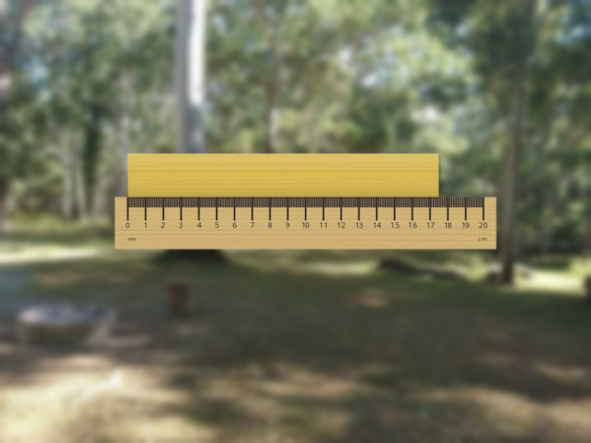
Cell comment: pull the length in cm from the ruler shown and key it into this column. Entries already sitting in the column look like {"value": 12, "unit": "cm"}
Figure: {"value": 17.5, "unit": "cm"}
